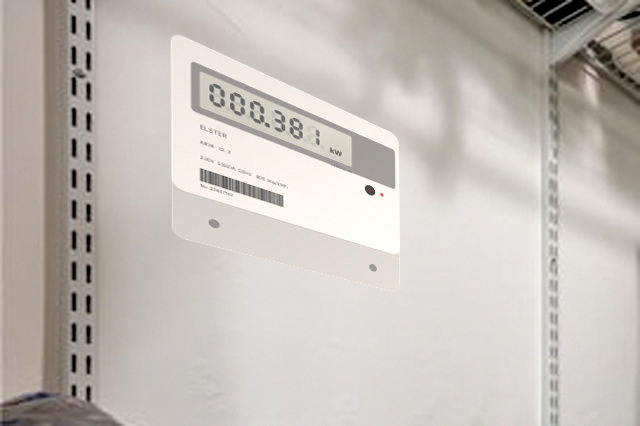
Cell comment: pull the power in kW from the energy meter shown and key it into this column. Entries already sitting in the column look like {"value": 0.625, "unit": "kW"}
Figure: {"value": 0.381, "unit": "kW"}
